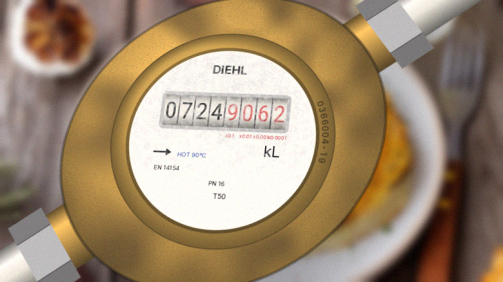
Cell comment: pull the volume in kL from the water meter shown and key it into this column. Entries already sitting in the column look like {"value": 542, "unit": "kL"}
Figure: {"value": 724.9062, "unit": "kL"}
